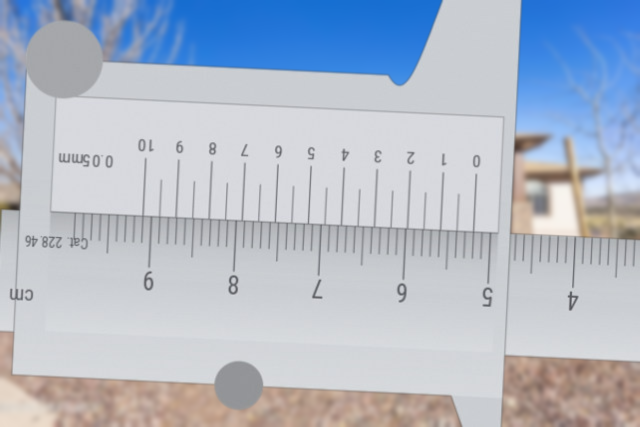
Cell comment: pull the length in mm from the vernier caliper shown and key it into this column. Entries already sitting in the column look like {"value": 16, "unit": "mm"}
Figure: {"value": 52.0, "unit": "mm"}
